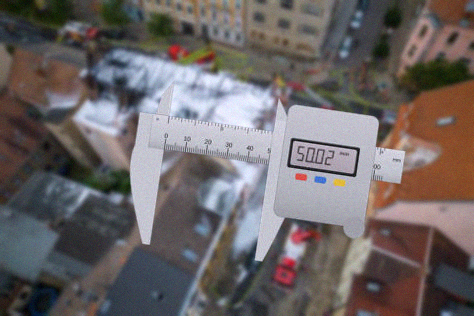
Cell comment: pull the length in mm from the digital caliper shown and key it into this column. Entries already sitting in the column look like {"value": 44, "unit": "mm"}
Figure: {"value": 50.02, "unit": "mm"}
